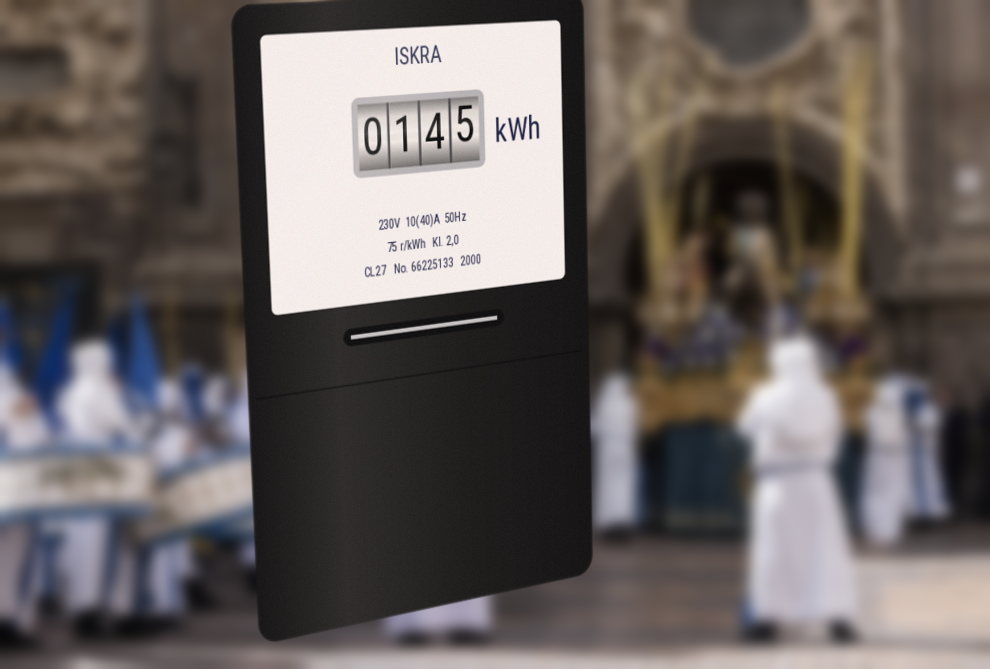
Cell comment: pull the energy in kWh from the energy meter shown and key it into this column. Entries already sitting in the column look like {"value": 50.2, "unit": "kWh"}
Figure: {"value": 145, "unit": "kWh"}
